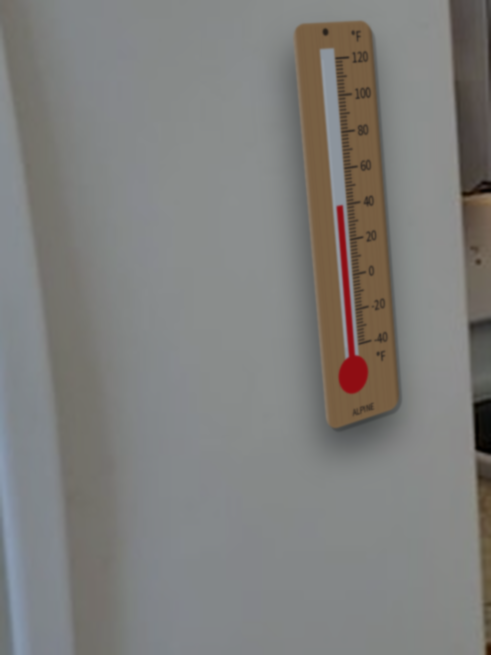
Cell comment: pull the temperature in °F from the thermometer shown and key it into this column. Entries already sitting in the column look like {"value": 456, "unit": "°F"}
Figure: {"value": 40, "unit": "°F"}
